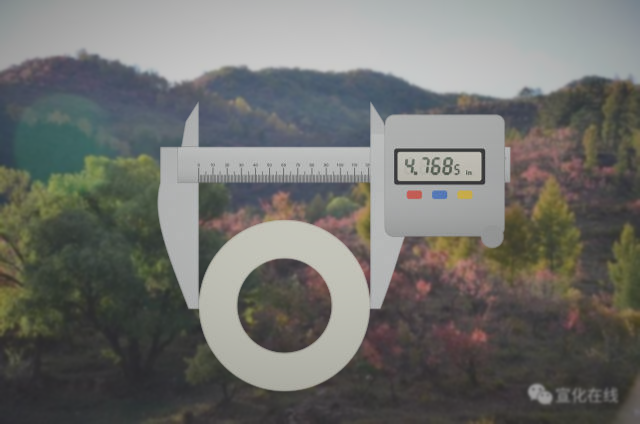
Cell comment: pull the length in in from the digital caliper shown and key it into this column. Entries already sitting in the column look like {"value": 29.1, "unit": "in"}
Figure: {"value": 4.7685, "unit": "in"}
